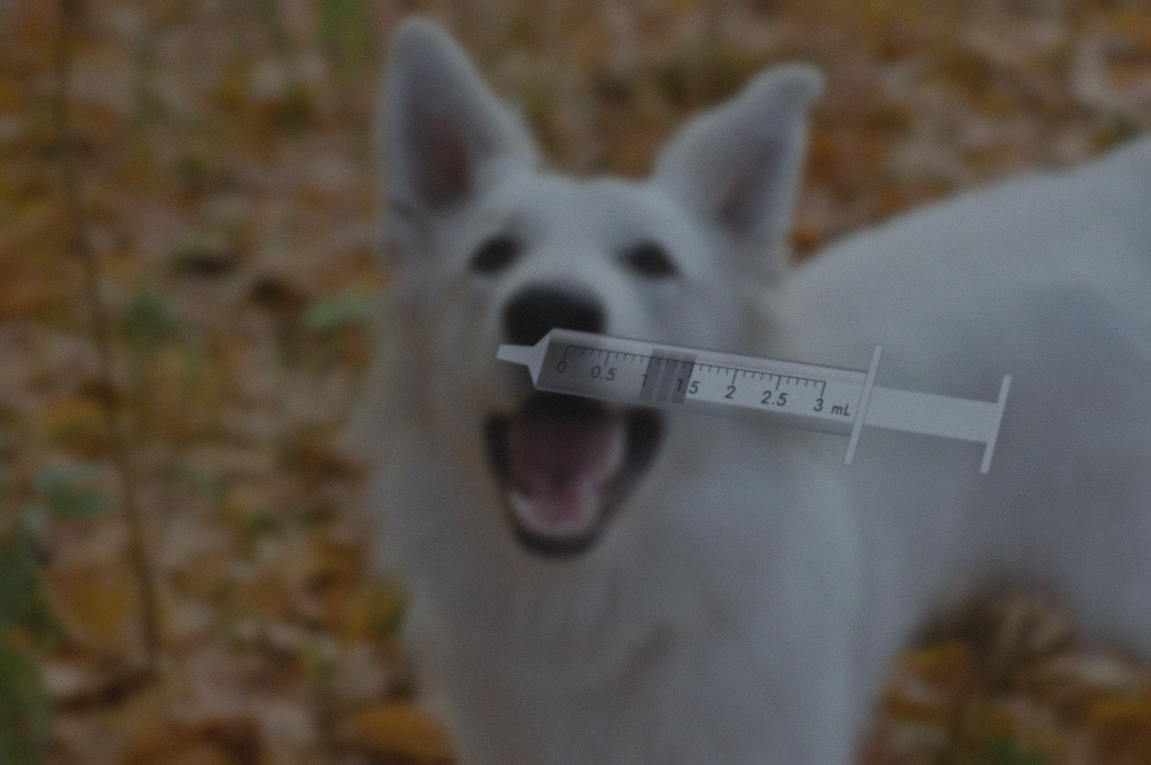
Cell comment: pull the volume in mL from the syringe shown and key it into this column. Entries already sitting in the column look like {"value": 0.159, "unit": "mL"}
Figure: {"value": 1, "unit": "mL"}
